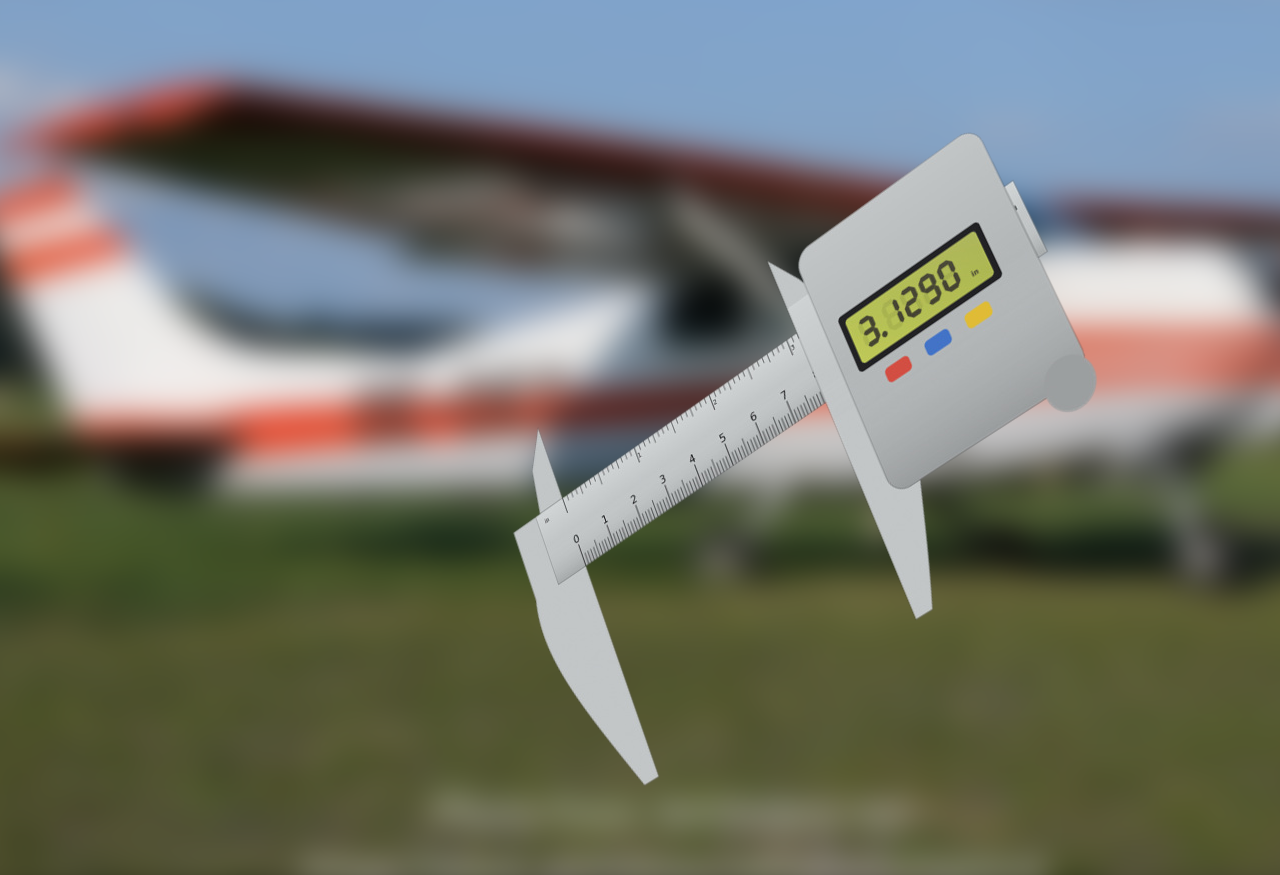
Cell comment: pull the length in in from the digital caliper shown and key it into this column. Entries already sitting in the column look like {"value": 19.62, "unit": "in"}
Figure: {"value": 3.1290, "unit": "in"}
